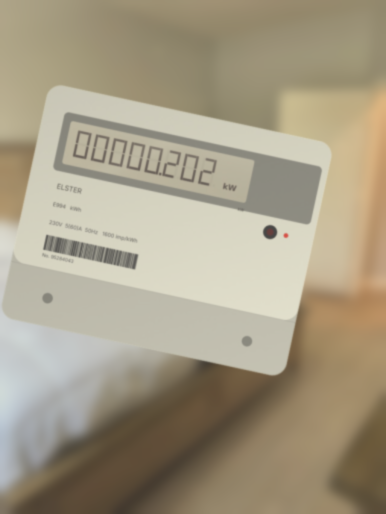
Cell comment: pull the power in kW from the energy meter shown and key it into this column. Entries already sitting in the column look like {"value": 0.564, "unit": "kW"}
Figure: {"value": 0.202, "unit": "kW"}
